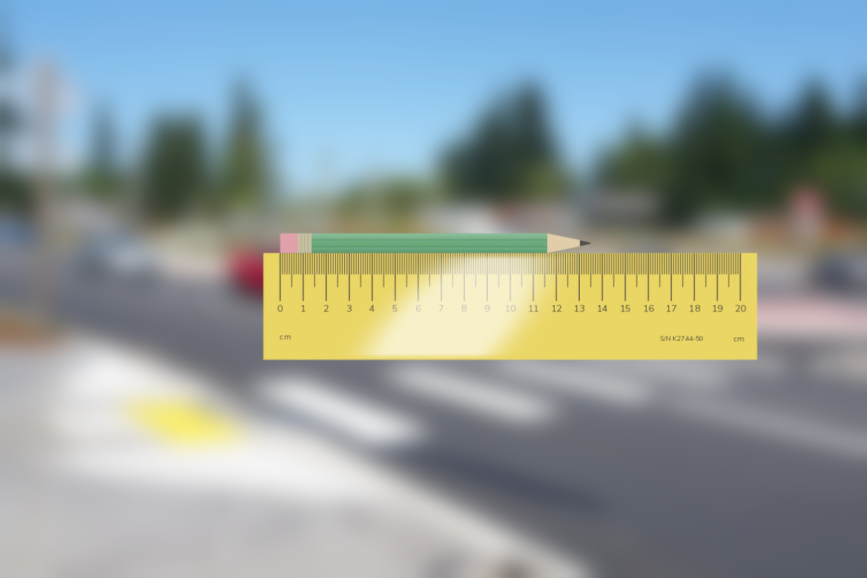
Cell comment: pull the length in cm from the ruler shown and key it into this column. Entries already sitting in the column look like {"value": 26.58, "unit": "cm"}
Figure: {"value": 13.5, "unit": "cm"}
